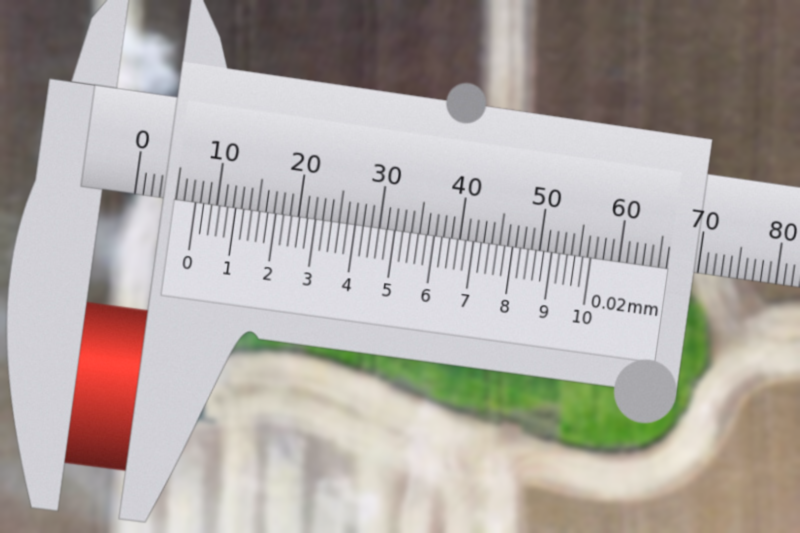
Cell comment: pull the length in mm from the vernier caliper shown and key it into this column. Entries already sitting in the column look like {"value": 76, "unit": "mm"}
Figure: {"value": 7.4, "unit": "mm"}
